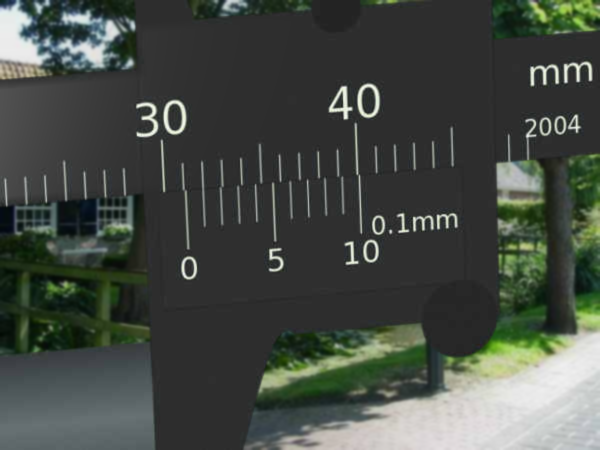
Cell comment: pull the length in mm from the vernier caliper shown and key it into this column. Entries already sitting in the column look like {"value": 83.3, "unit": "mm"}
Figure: {"value": 31.1, "unit": "mm"}
